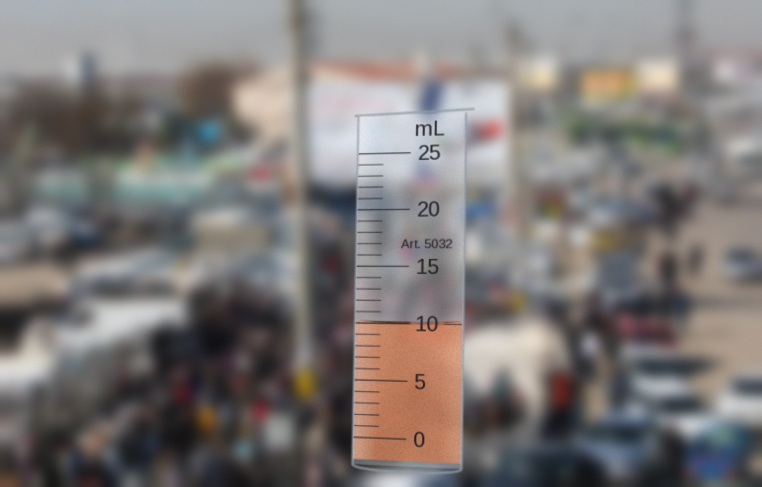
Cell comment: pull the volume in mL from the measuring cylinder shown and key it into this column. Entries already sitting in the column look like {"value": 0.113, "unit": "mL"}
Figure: {"value": 10, "unit": "mL"}
